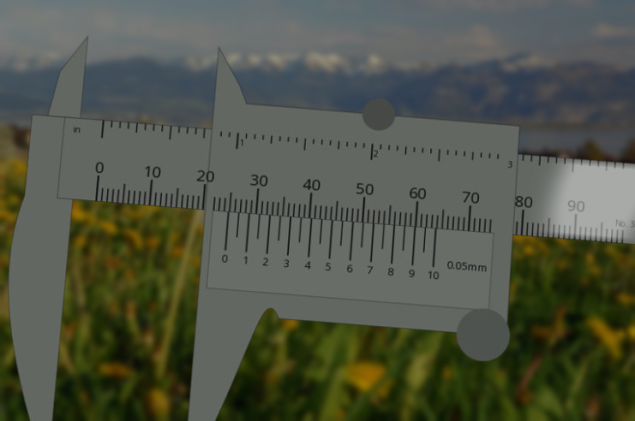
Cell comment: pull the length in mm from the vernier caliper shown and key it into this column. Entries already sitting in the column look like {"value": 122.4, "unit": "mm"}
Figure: {"value": 24.8, "unit": "mm"}
